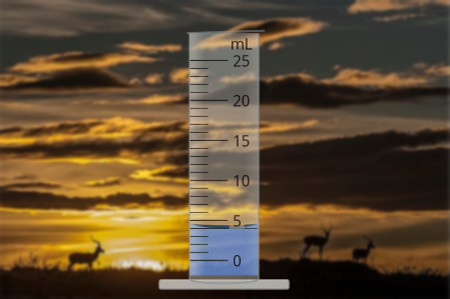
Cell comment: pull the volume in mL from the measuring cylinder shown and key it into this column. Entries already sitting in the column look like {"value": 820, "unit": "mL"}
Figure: {"value": 4, "unit": "mL"}
